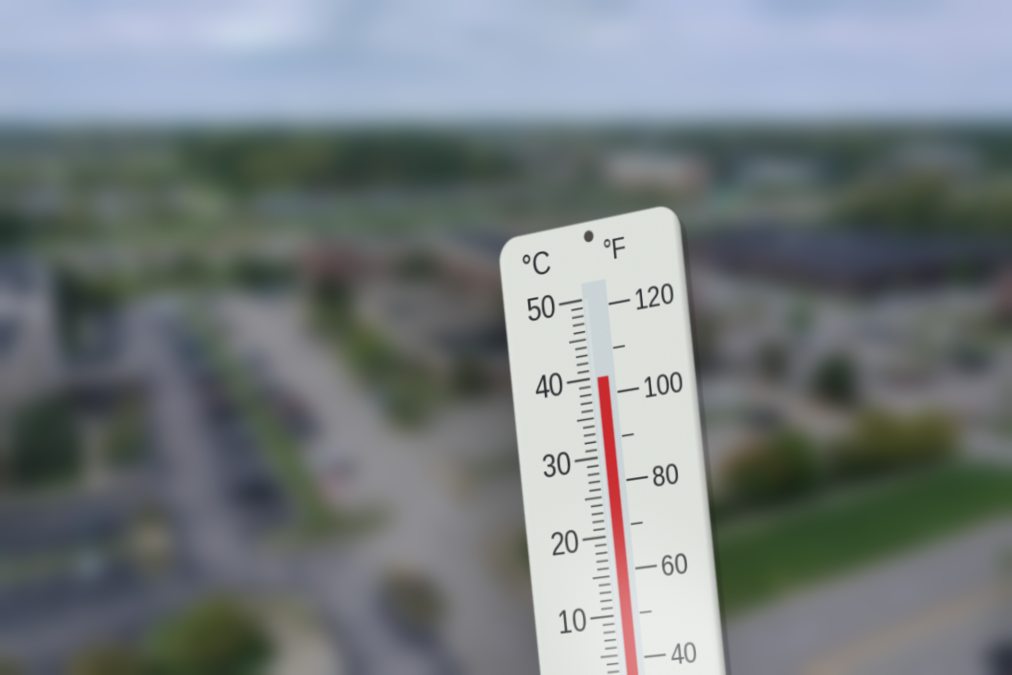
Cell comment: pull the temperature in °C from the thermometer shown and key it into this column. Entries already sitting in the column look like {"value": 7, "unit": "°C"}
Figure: {"value": 40, "unit": "°C"}
